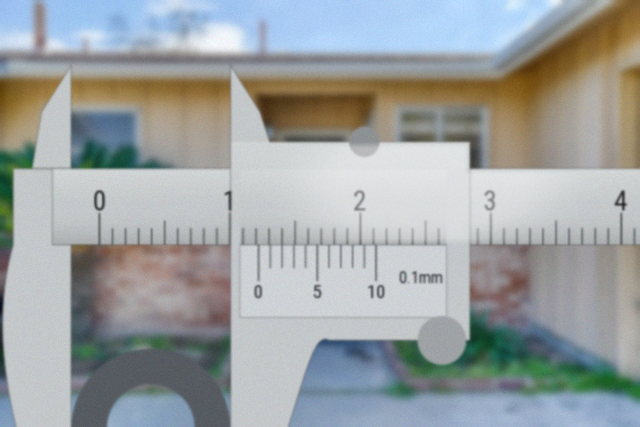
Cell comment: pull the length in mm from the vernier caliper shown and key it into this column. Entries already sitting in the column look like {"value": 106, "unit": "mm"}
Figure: {"value": 12.2, "unit": "mm"}
